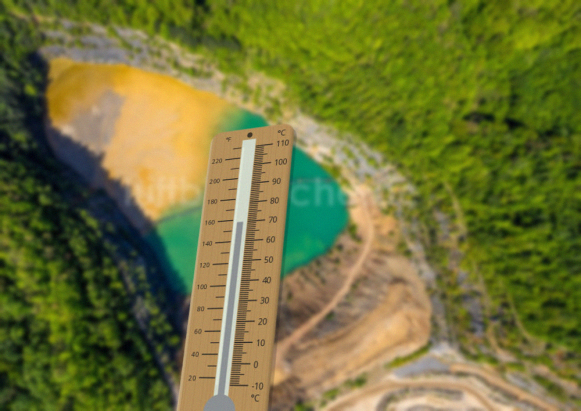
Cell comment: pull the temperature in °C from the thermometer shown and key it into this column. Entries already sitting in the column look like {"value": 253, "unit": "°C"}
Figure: {"value": 70, "unit": "°C"}
